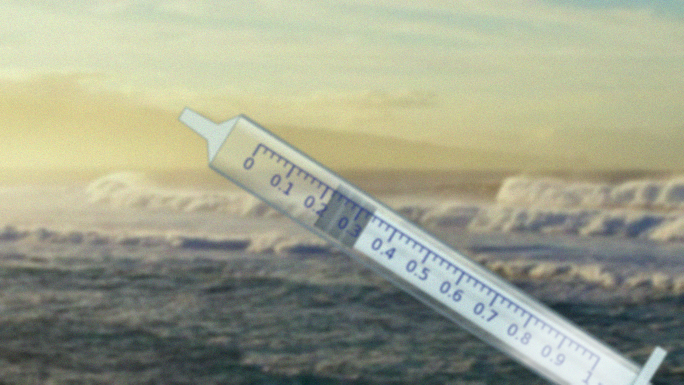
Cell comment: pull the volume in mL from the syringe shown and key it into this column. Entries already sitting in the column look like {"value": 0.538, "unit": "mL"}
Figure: {"value": 0.22, "unit": "mL"}
